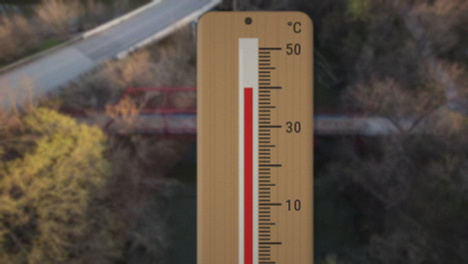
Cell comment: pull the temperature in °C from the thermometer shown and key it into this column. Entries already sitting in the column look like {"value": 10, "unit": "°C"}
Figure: {"value": 40, "unit": "°C"}
